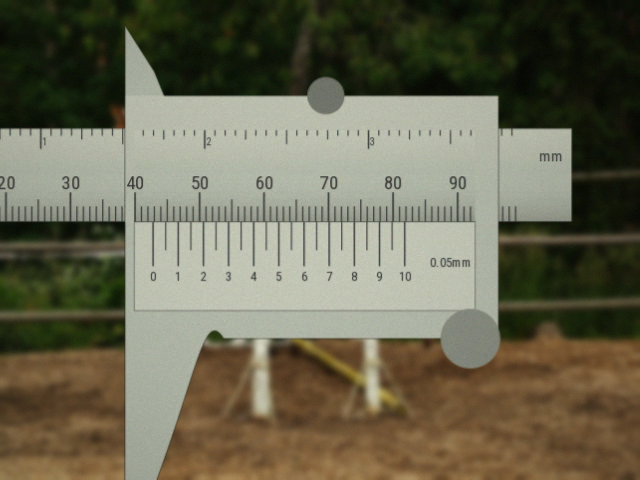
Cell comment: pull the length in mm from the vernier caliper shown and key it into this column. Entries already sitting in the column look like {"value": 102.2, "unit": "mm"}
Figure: {"value": 42.8, "unit": "mm"}
